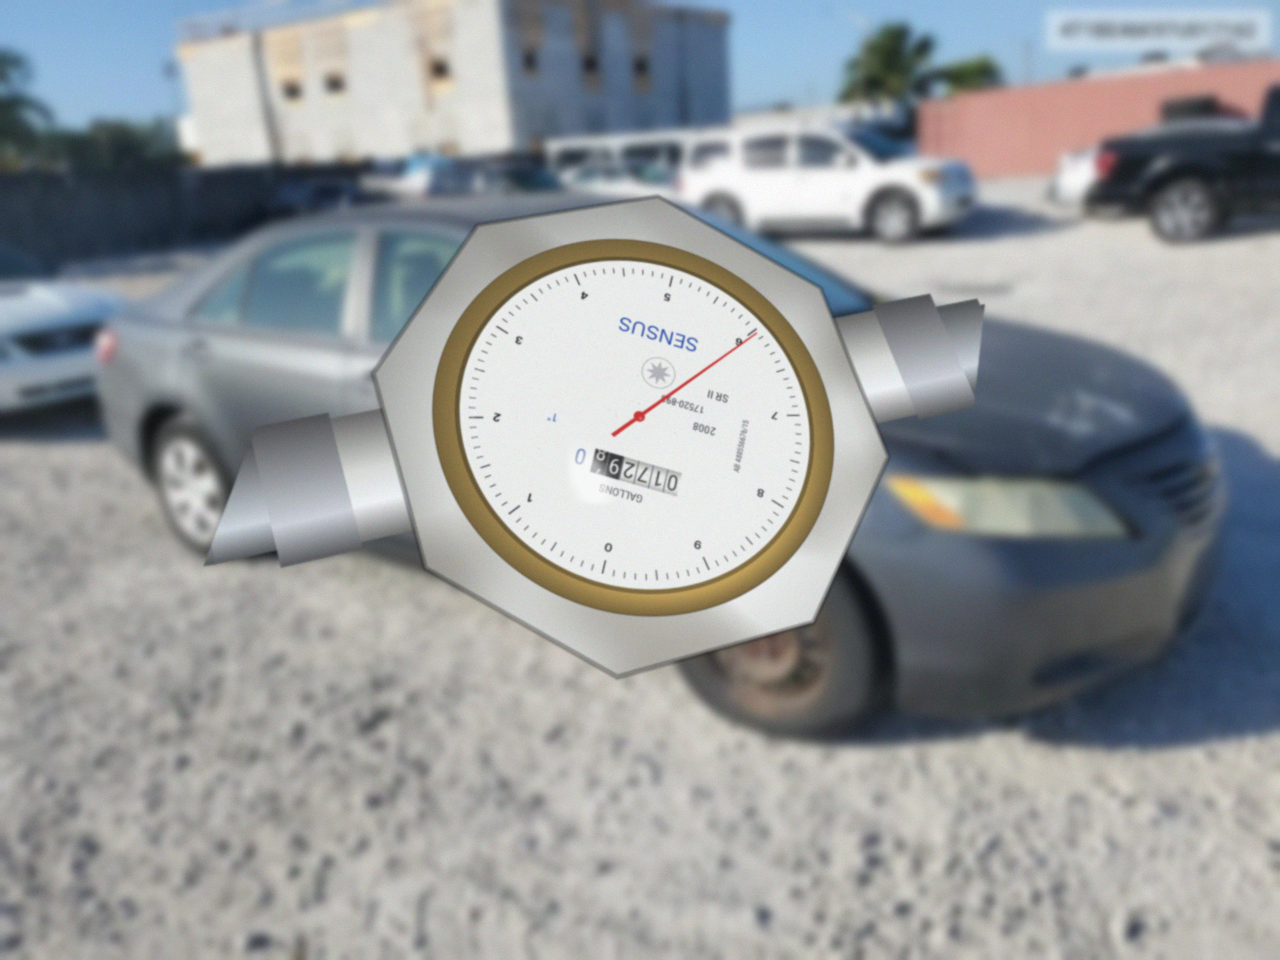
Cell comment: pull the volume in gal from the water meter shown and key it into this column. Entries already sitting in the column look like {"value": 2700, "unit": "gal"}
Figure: {"value": 172976.0, "unit": "gal"}
